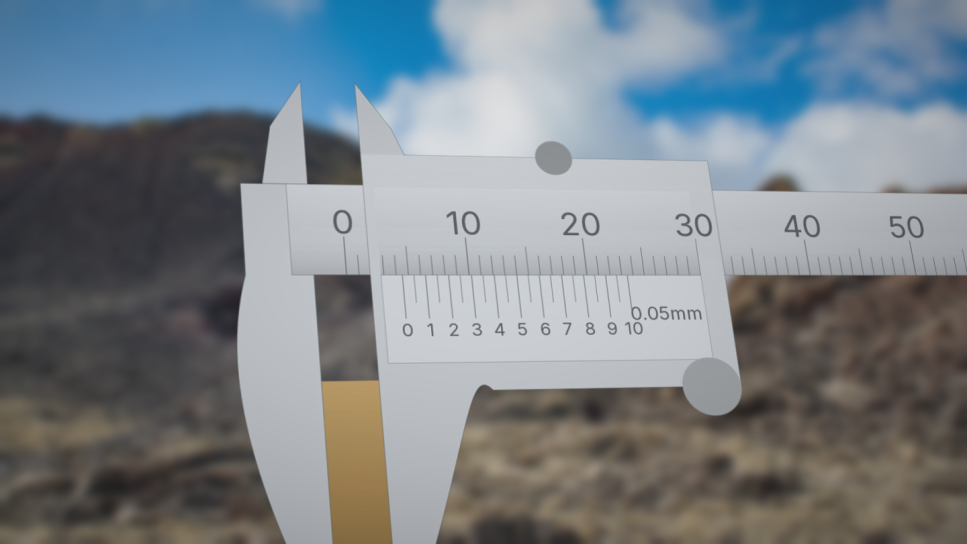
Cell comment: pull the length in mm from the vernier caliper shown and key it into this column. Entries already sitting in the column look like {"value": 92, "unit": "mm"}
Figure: {"value": 4.5, "unit": "mm"}
